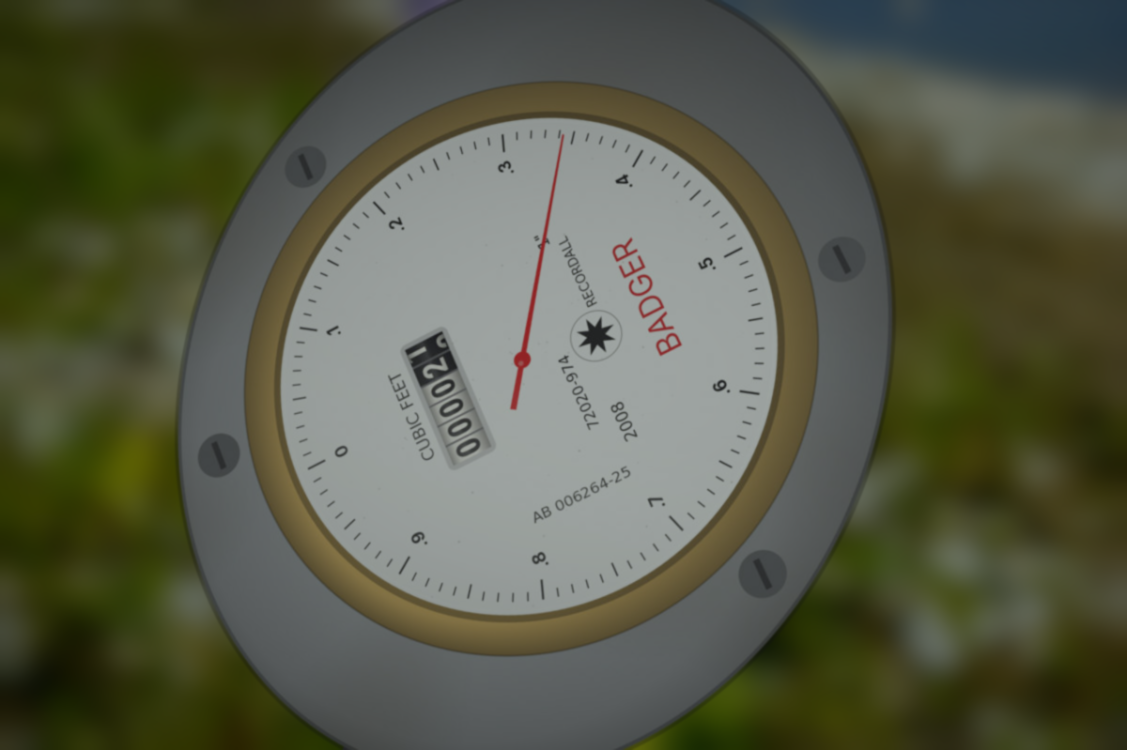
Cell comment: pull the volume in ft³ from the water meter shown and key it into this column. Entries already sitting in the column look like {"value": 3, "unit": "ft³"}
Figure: {"value": 21.34, "unit": "ft³"}
